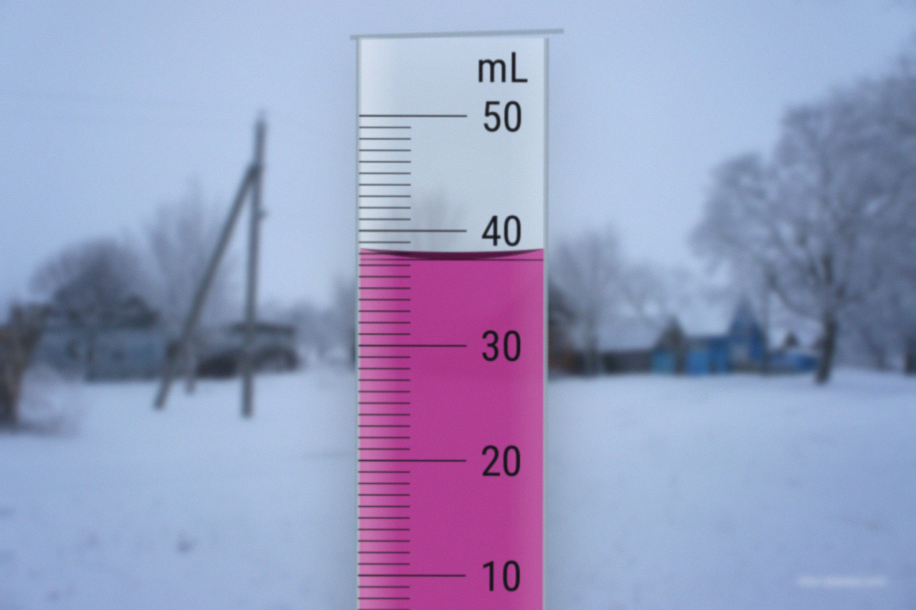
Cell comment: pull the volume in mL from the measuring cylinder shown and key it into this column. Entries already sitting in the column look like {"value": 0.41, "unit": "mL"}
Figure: {"value": 37.5, "unit": "mL"}
